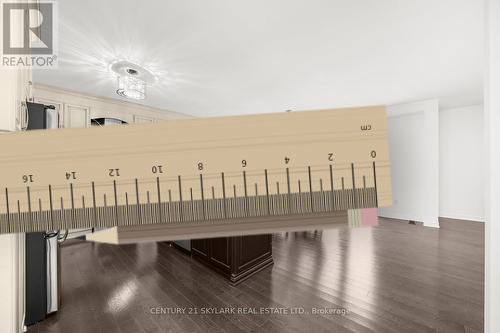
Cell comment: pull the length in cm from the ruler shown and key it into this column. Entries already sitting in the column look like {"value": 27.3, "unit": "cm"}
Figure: {"value": 14, "unit": "cm"}
